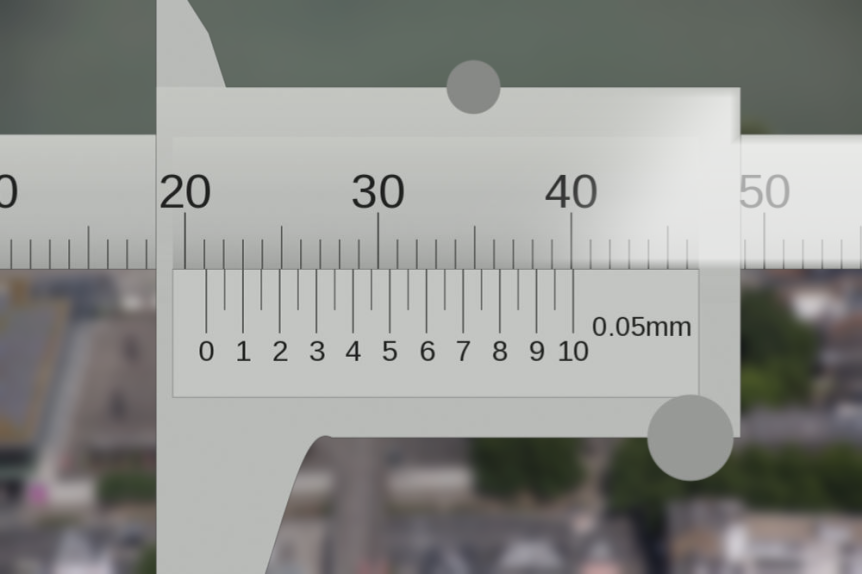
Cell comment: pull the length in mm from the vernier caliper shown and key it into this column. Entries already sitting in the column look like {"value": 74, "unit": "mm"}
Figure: {"value": 21.1, "unit": "mm"}
